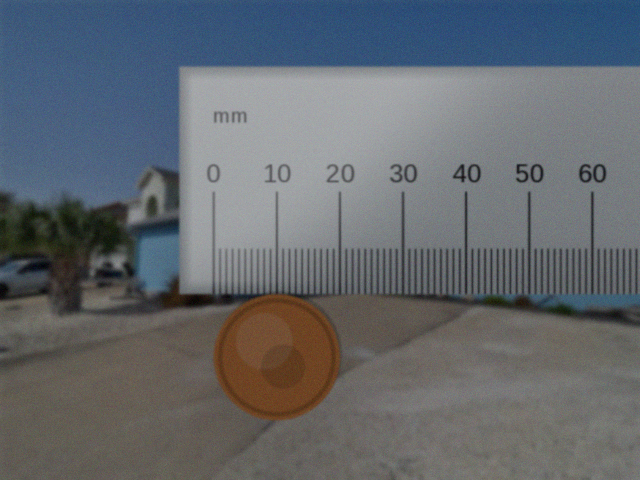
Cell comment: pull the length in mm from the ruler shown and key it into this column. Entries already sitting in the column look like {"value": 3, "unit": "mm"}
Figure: {"value": 20, "unit": "mm"}
